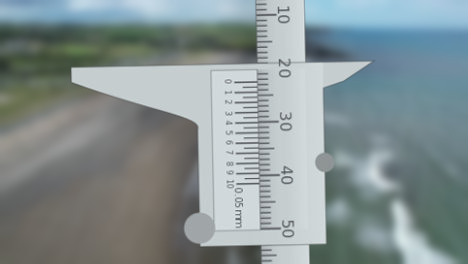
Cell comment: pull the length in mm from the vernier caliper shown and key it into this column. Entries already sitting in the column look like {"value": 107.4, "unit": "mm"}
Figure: {"value": 22.5, "unit": "mm"}
